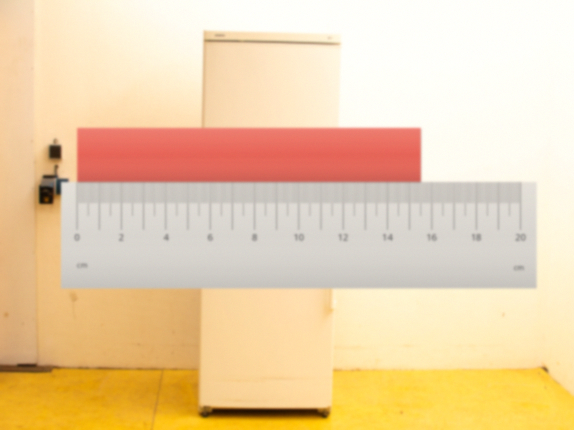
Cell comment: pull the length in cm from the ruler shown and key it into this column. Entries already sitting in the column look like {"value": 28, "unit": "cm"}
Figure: {"value": 15.5, "unit": "cm"}
